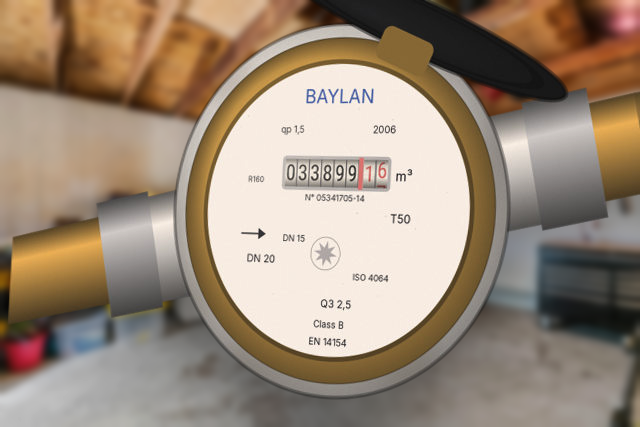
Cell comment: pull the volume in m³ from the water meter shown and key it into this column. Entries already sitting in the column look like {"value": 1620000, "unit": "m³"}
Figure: {"value": 33899.16, "unit": "m³"}
